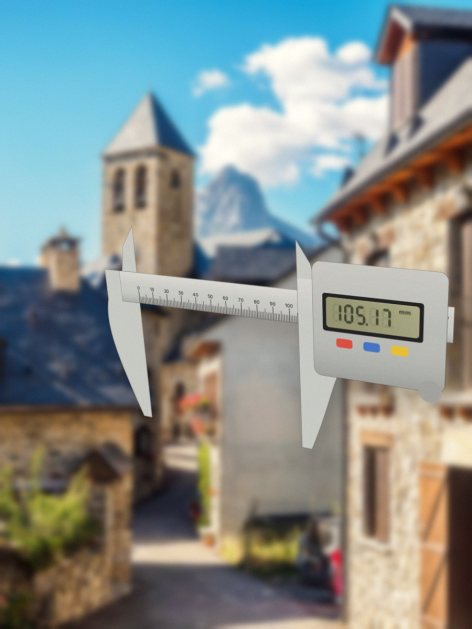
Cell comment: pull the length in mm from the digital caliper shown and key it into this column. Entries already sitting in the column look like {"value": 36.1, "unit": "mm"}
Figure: {"value": 105.17, "unit": "mm"}
